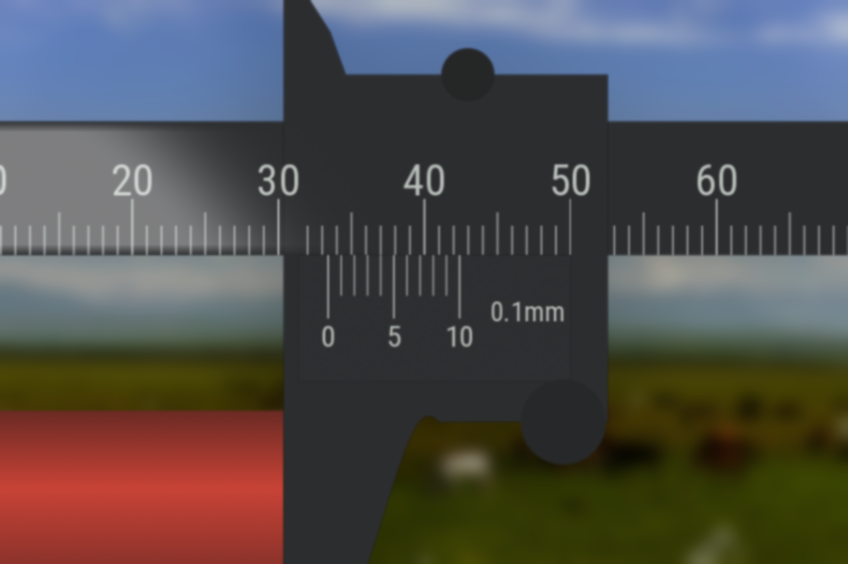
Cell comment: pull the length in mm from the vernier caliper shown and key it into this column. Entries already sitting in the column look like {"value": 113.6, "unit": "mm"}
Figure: {"value": 33.4, "unit": "mm"}
